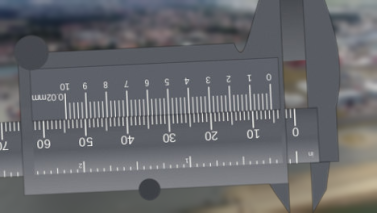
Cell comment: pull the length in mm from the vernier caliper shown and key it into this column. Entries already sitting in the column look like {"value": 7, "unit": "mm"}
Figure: {"value": 5.5, "unit": "mm"}
